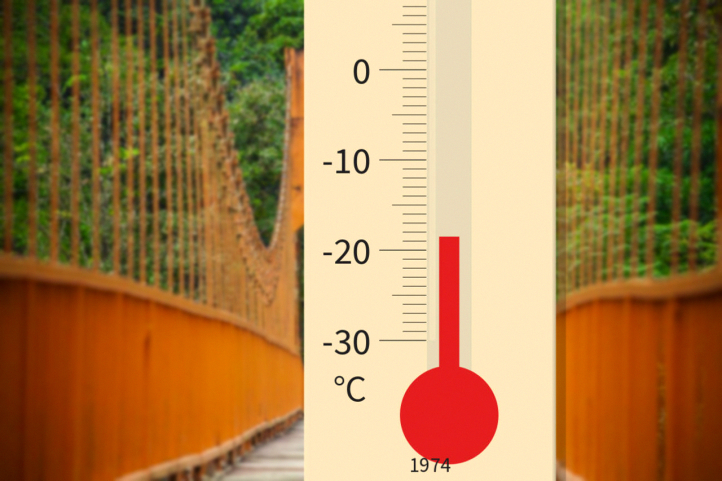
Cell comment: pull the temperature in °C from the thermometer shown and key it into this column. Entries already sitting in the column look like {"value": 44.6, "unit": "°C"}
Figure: {"value": -18.5, "unit": "°C"}
